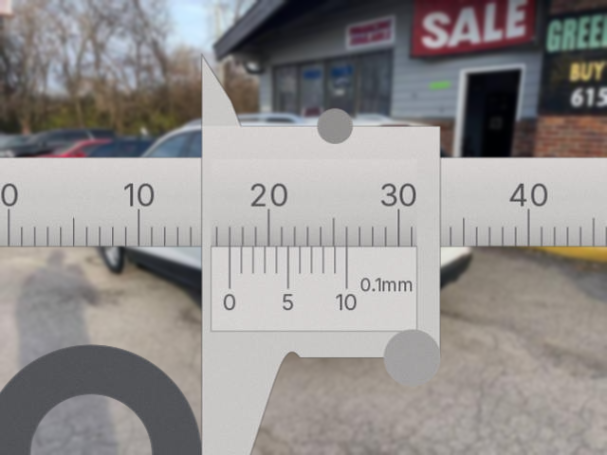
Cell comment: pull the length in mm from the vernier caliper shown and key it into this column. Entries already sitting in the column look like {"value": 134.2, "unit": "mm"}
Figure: {"value": 17.0, "unit": "mm"}
